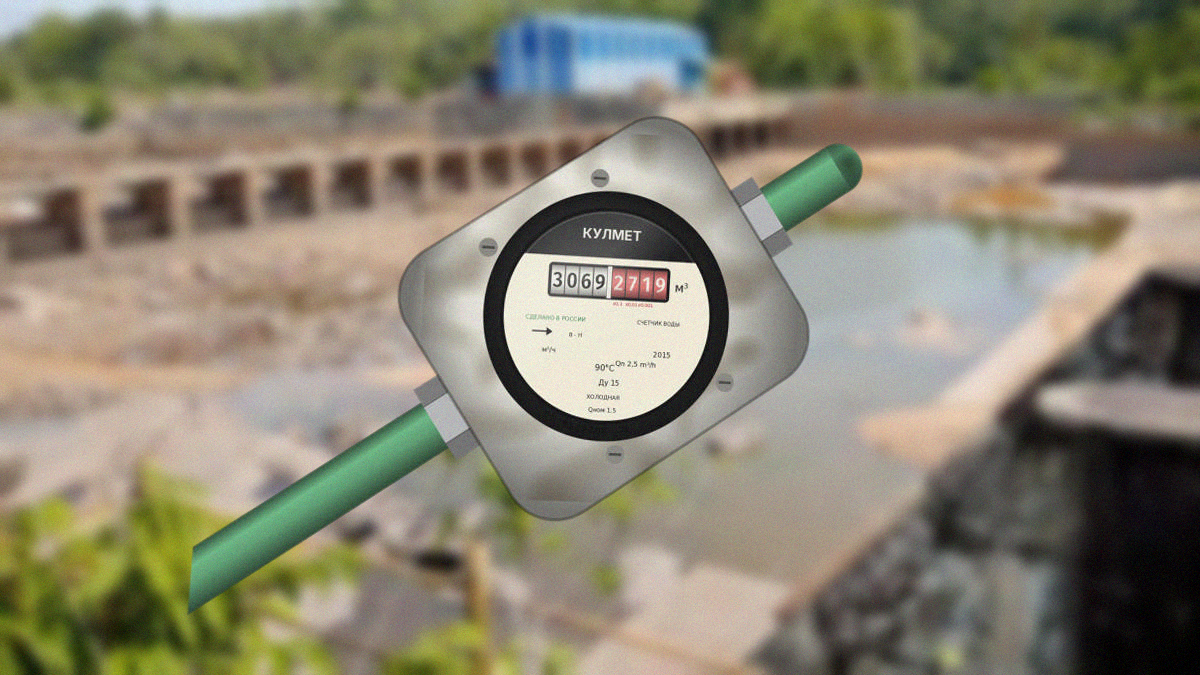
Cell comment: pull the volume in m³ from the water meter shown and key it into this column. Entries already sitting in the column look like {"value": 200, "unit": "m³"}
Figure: {"value": 3069.2719, "unit": "m³"}
